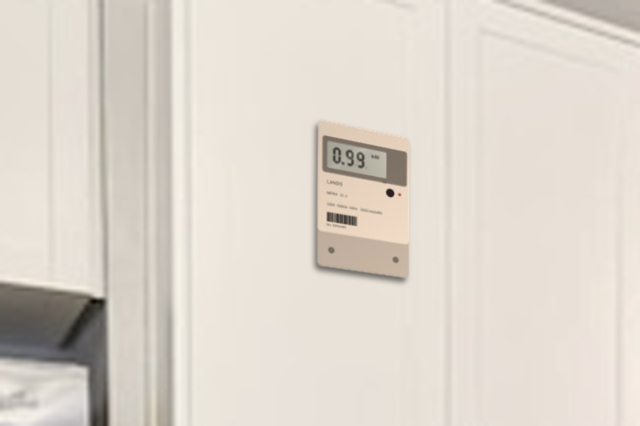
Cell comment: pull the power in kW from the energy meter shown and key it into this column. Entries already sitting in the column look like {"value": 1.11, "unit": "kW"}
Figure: {"value": 0.99, "unit": "kW"}
